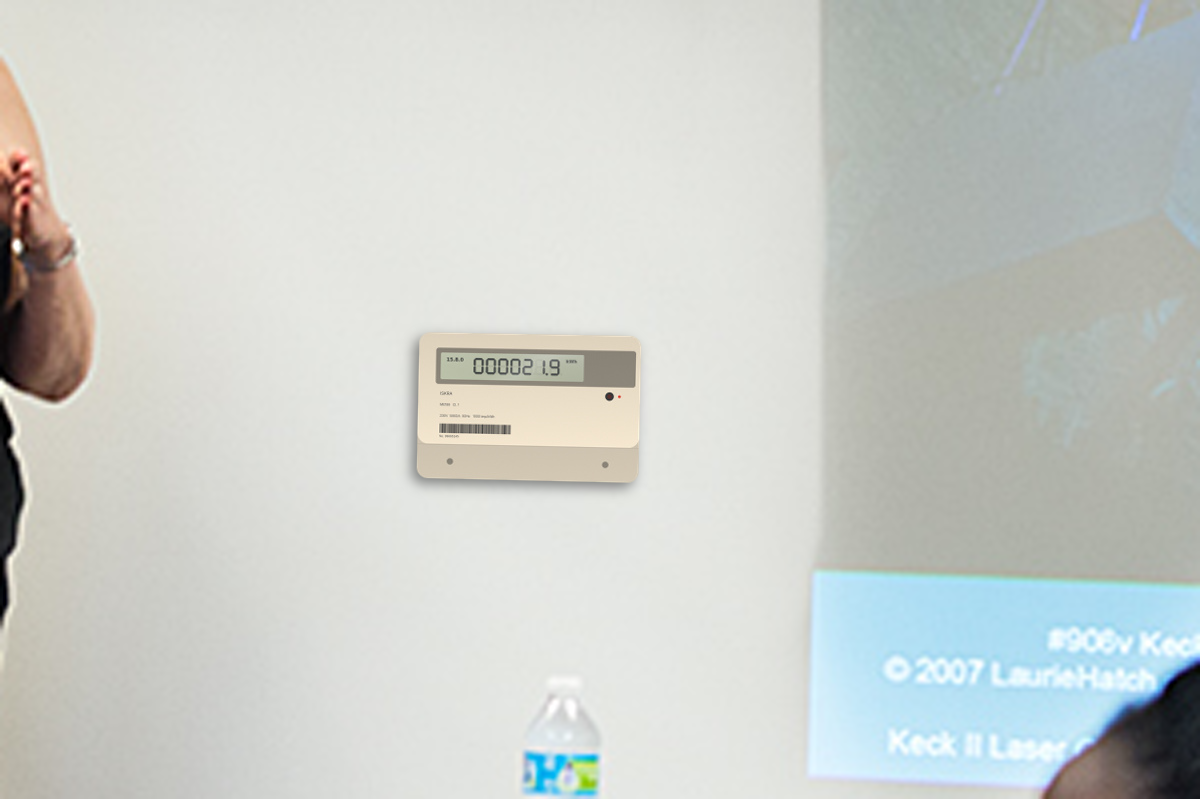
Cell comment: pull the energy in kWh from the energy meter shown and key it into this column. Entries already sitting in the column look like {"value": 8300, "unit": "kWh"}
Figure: {"value": 21.9, "unit": "kWh"}
